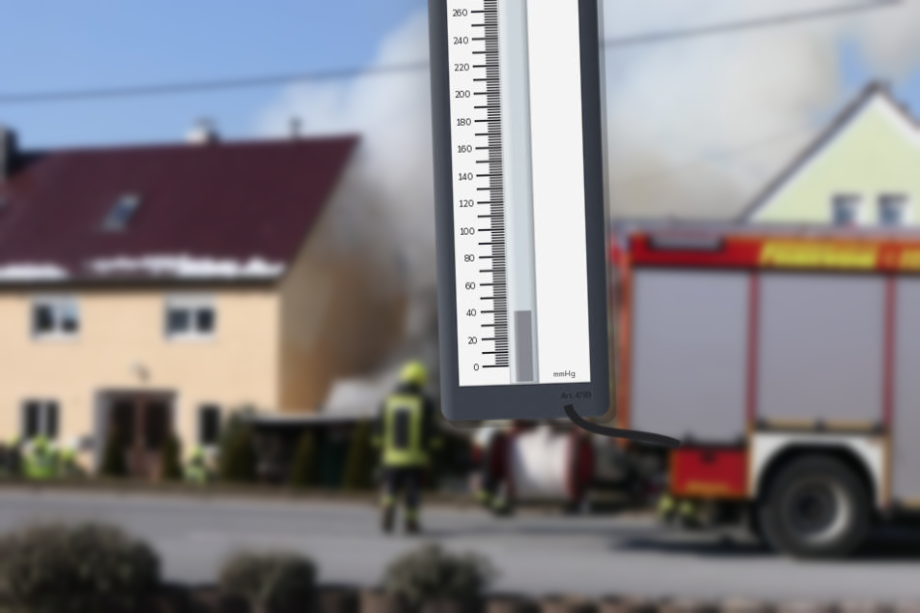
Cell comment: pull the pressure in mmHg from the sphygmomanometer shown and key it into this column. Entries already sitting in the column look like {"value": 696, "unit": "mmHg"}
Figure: {"value": 40, "unit": "mmHg"}
